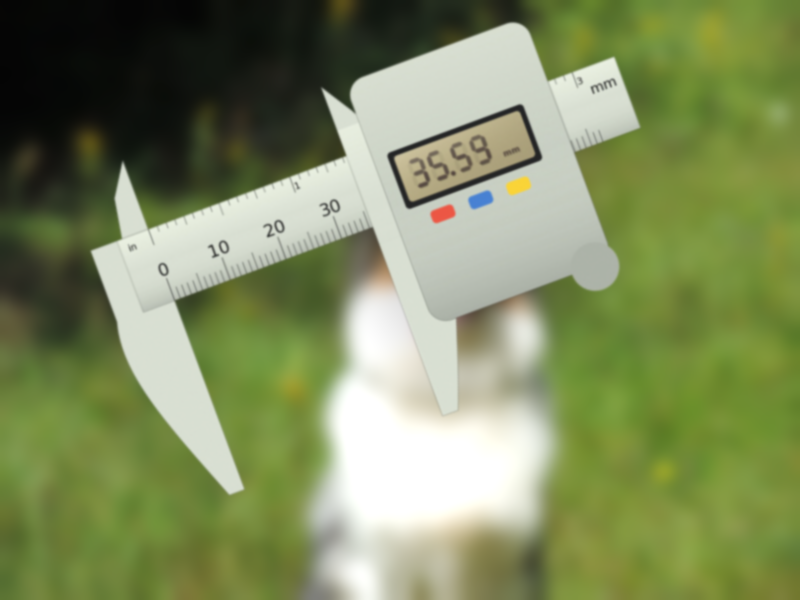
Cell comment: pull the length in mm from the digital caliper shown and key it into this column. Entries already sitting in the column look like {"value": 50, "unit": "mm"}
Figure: {"value": 35.59, "unit": "mm"}
